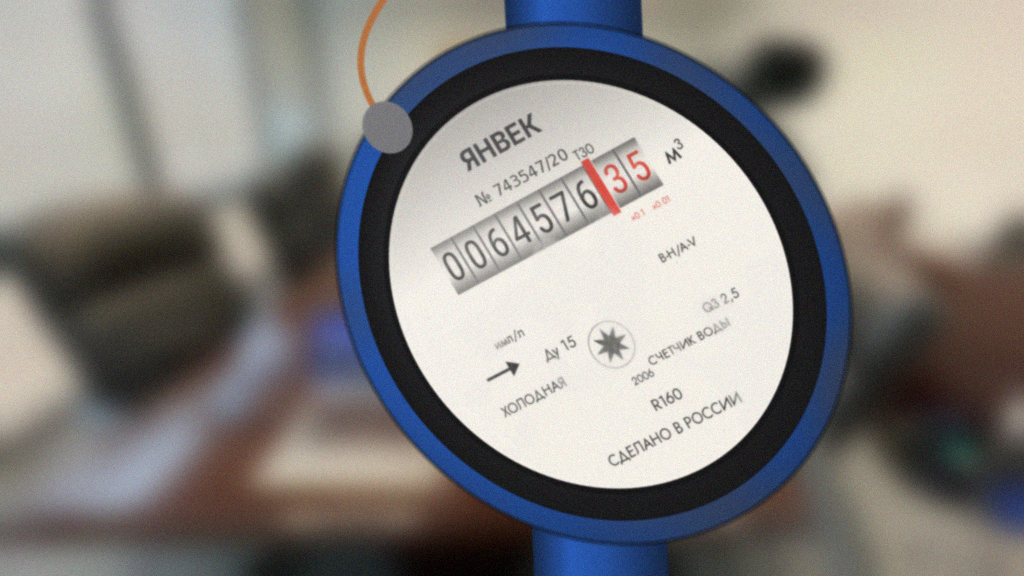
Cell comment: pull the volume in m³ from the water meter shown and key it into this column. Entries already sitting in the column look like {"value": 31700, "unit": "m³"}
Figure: {"value": 64576.35, "unit": "m³"}
